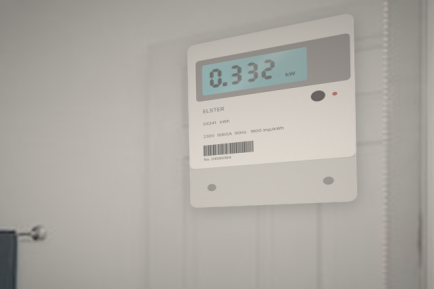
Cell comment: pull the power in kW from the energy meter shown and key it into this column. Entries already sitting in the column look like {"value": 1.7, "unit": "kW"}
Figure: {"value": 0.332, "unit": "kW"}
